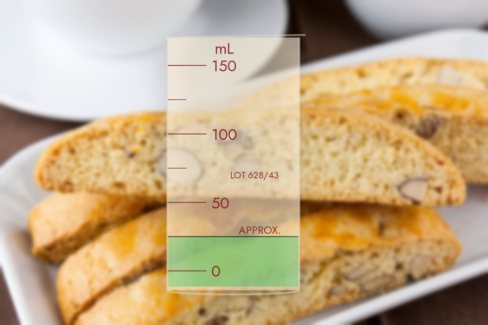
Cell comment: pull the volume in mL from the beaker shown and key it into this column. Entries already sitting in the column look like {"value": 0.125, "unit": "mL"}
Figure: {"value": 25, "unit": "mL"}
